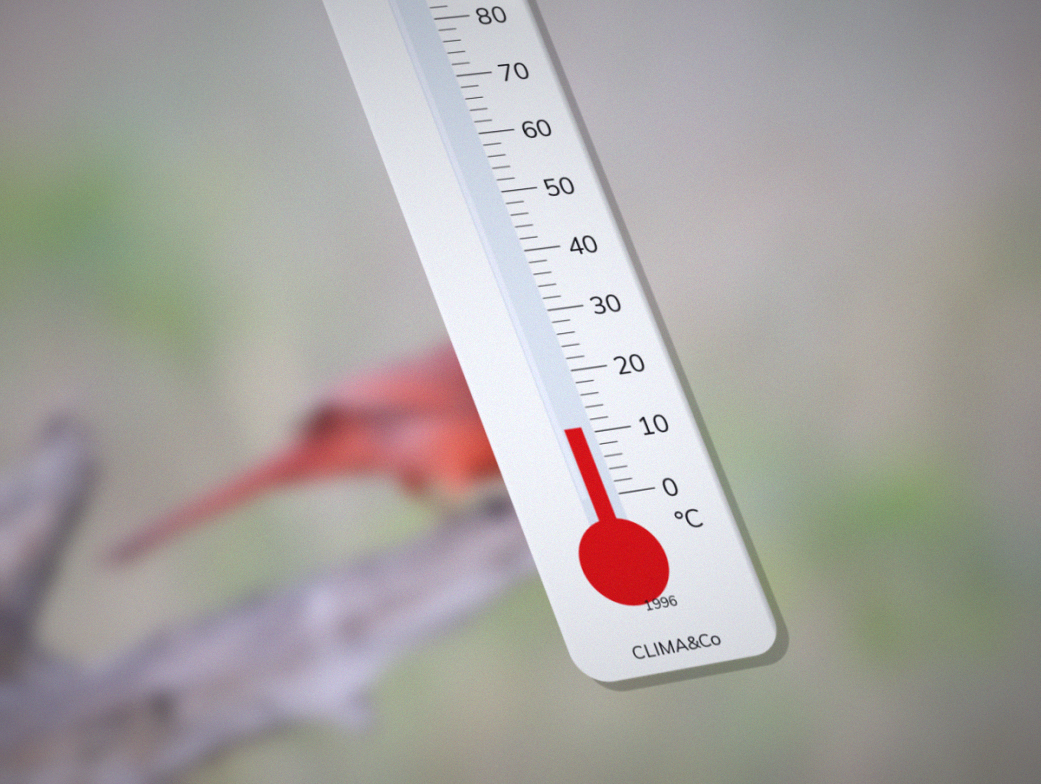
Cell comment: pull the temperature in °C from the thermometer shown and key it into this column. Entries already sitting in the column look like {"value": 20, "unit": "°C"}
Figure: {"value": 11, "unit": "°C"}
